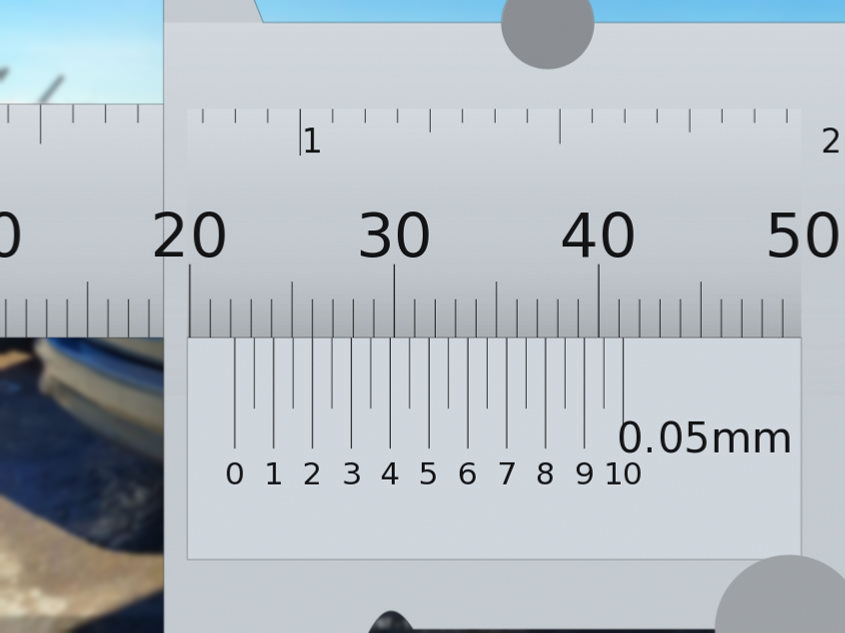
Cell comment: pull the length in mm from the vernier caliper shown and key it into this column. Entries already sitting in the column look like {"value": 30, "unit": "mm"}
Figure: {"value": 22.2, "unit": "mm"}
